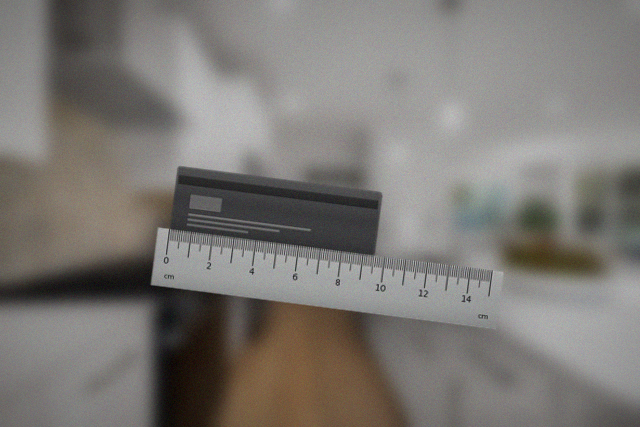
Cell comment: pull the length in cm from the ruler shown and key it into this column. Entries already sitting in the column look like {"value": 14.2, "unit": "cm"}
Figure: {"value": 9.5, "unit": "cm"}
